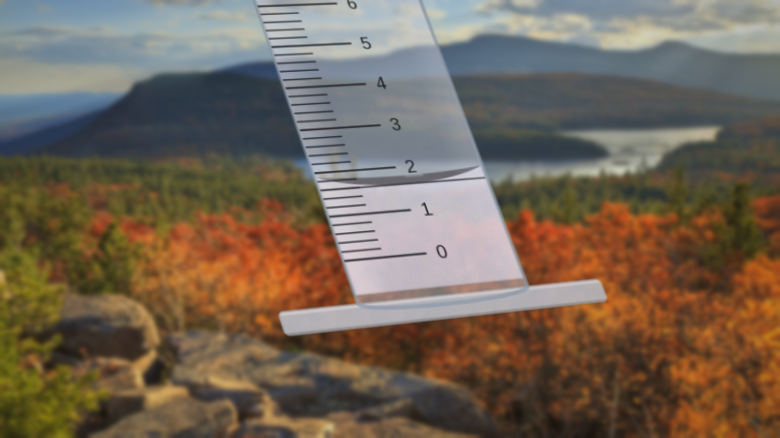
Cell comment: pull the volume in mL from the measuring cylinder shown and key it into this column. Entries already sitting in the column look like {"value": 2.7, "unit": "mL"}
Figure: {"value": 1.6, "unit": "mL"}
